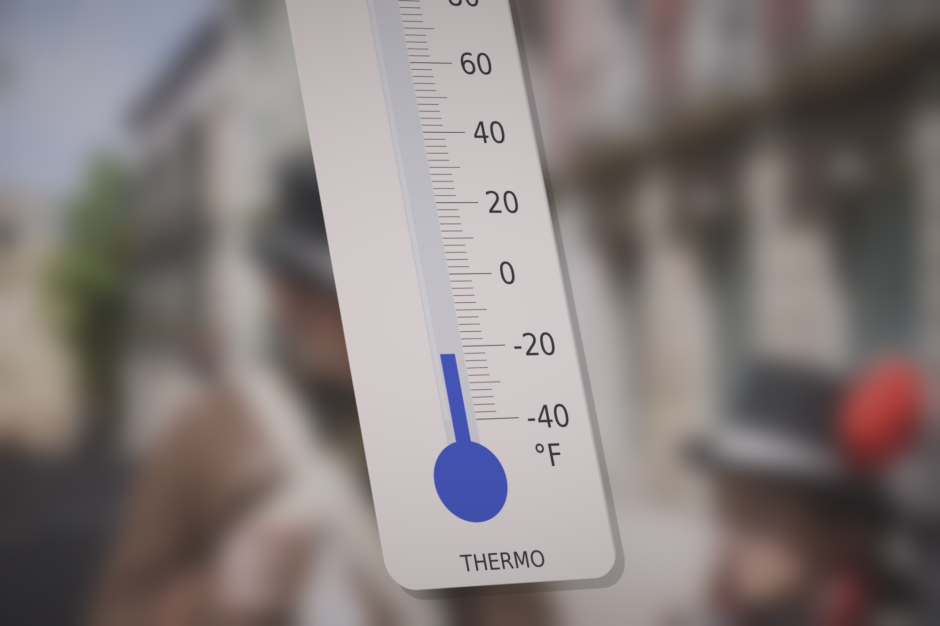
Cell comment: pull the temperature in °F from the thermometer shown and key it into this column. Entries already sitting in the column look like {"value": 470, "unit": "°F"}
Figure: {"value": -22, "unit": "°F"}
